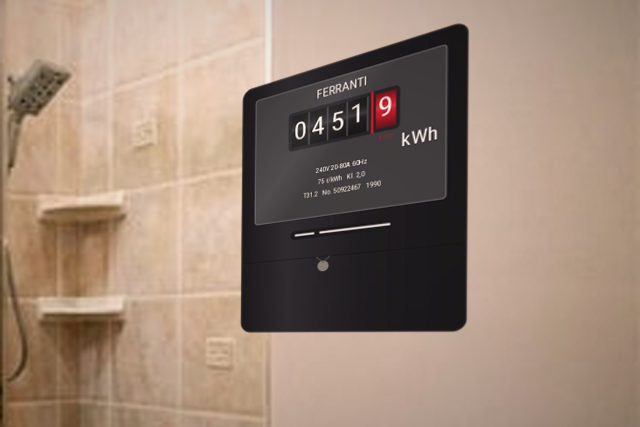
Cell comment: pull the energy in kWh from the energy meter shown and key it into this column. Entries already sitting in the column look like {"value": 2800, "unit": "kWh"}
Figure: {"value": 451.9, "unit": "kWh"}
